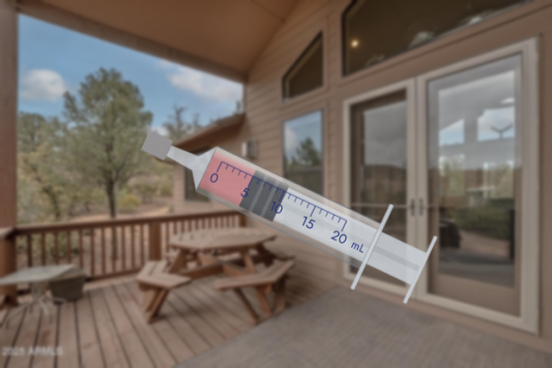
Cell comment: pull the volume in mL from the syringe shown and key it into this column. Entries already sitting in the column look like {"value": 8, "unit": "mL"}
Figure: {"value": 5, "unit": "mL"}
